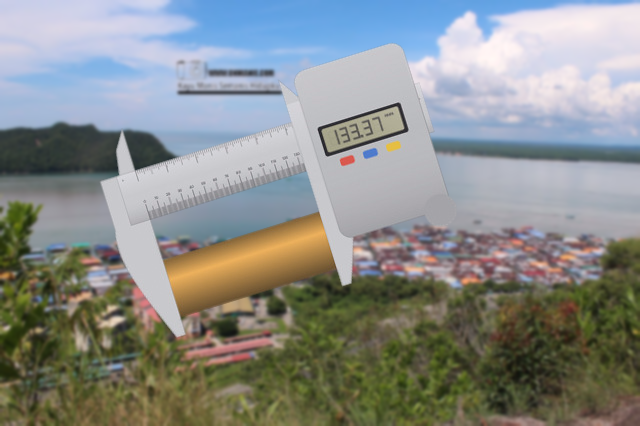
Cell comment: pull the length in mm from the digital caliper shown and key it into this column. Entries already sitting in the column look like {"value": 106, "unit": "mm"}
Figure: {"value": 133.37, "unit": "mm"}
